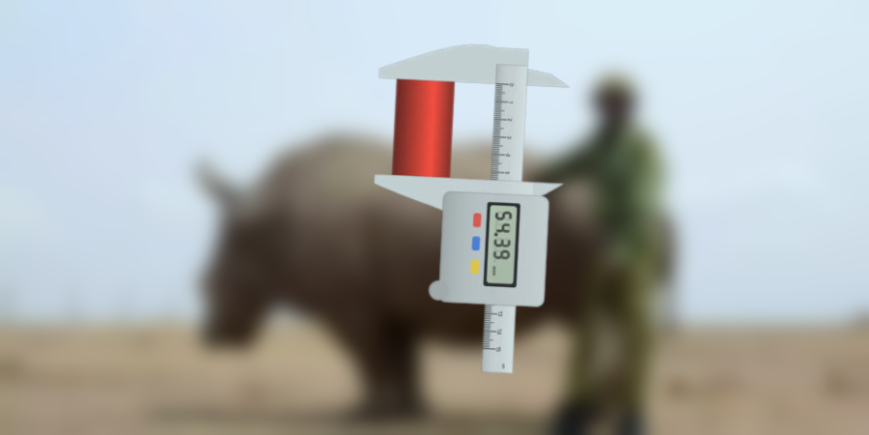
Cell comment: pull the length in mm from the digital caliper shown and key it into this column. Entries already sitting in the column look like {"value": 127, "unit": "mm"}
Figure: {"value": 54.39, "unit": "mm"}
